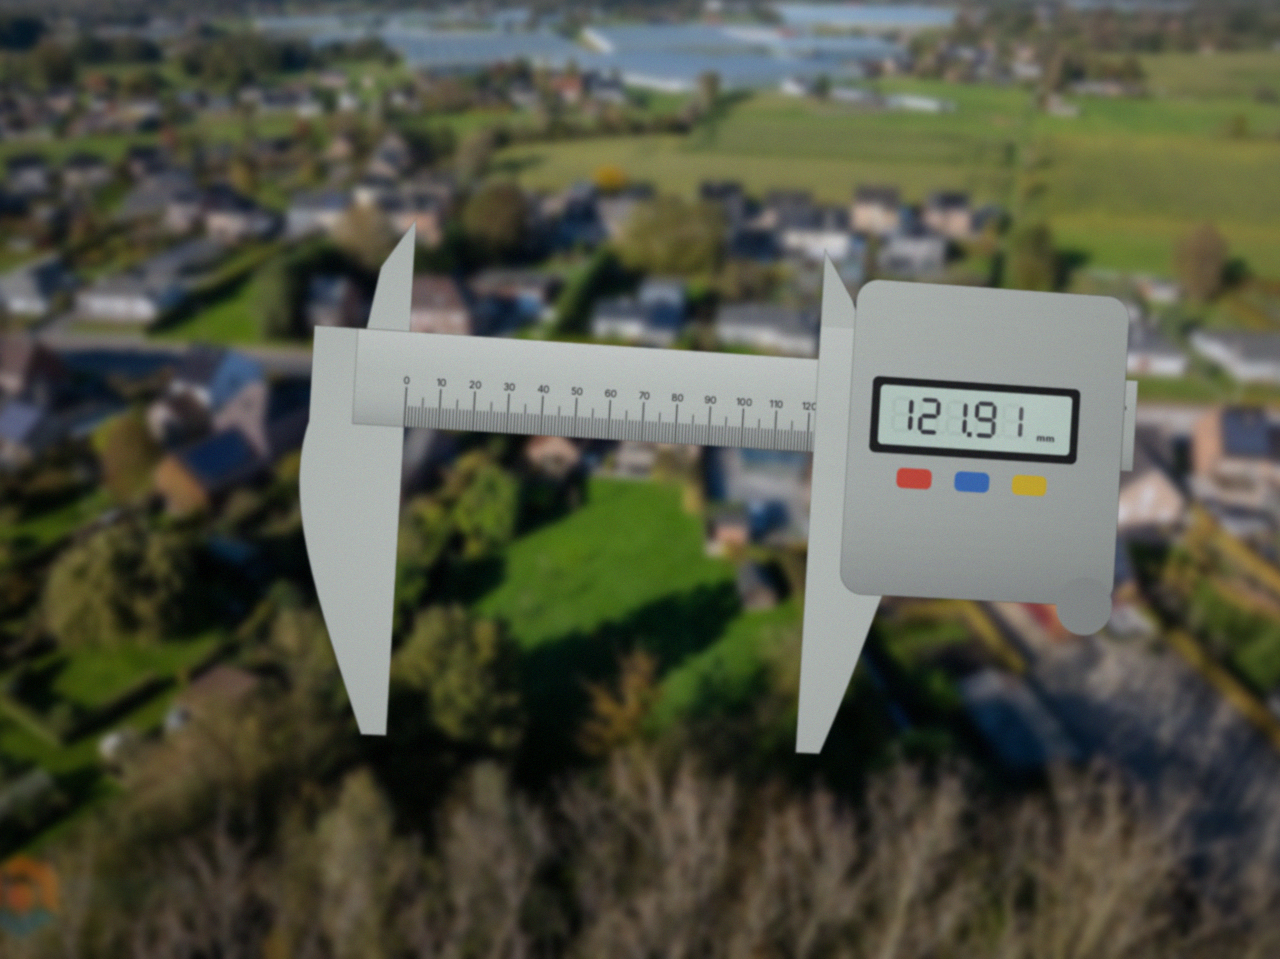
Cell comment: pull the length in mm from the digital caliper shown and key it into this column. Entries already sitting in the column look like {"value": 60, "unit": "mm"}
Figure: {"value": 121.91, "unit": "mm"}
